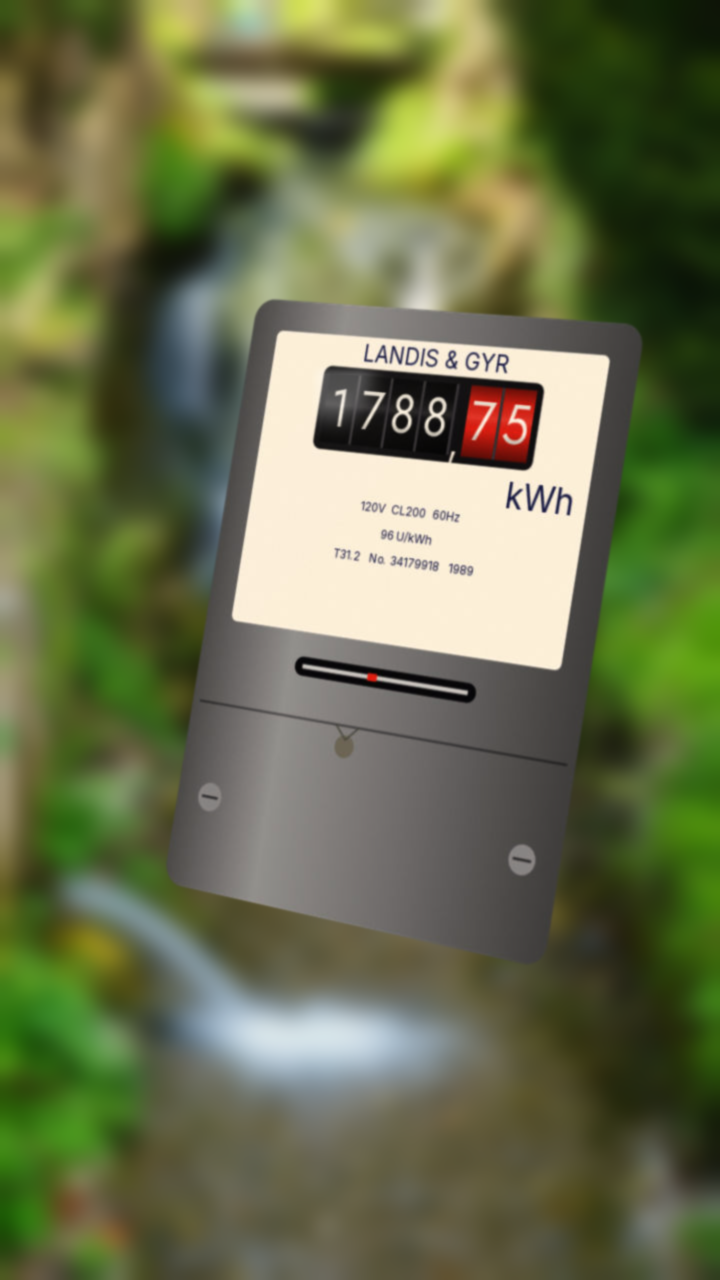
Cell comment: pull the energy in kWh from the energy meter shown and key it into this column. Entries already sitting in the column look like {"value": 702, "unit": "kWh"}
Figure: {"value": 1788.75, "unit": "kWh"}
